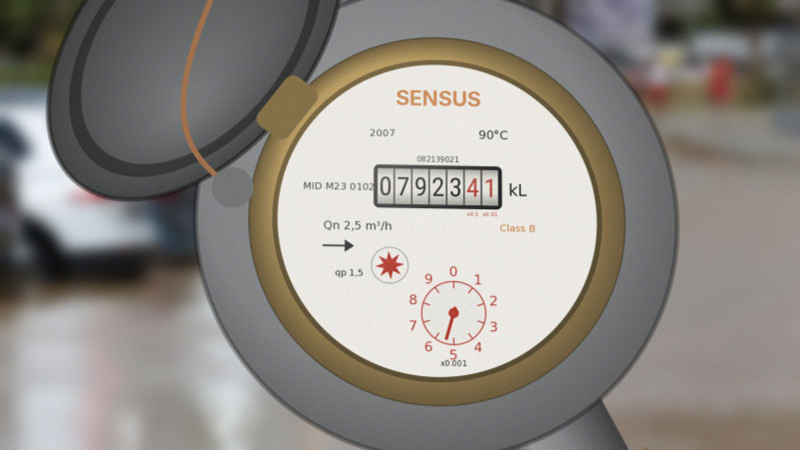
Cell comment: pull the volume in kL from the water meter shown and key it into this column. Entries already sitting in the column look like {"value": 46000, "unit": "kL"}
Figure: {"value": 7923.415, "unit": "kL"}
